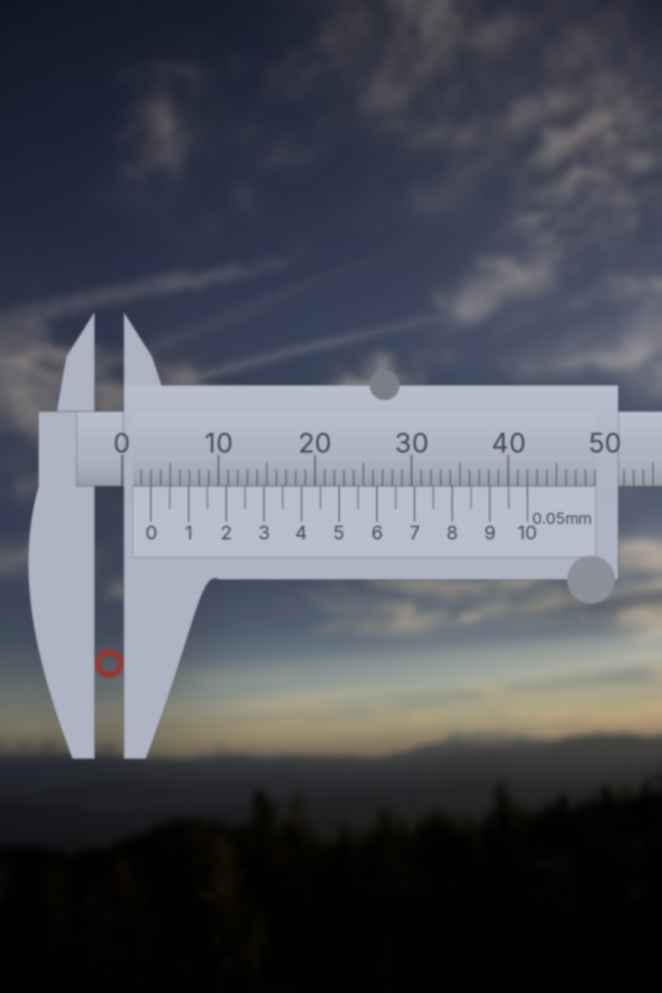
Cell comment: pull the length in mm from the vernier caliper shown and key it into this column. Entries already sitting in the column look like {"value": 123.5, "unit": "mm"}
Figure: {"value": 3.0, "unit": "mm"}
